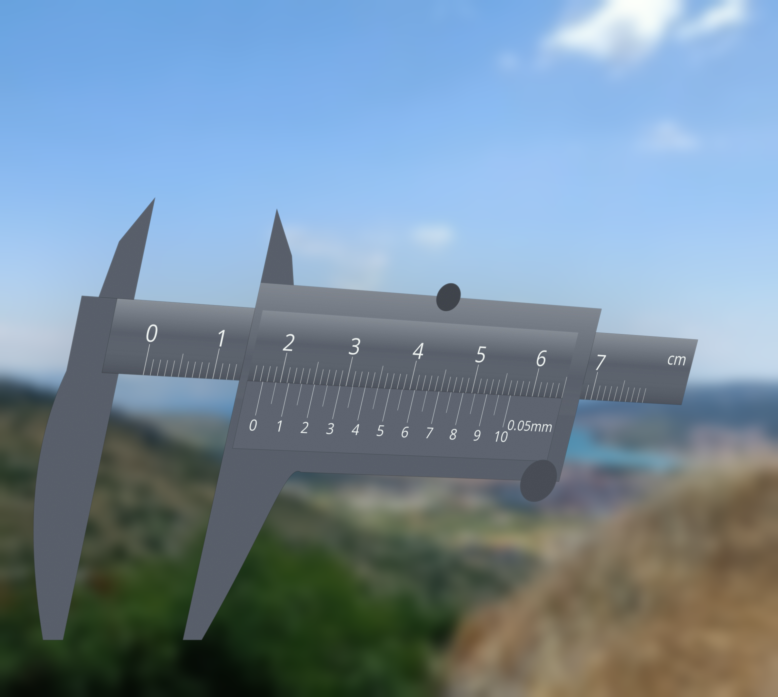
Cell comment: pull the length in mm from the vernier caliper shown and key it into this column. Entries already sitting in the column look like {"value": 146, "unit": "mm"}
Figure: {"value": 17.4, "unit": "mm"}
